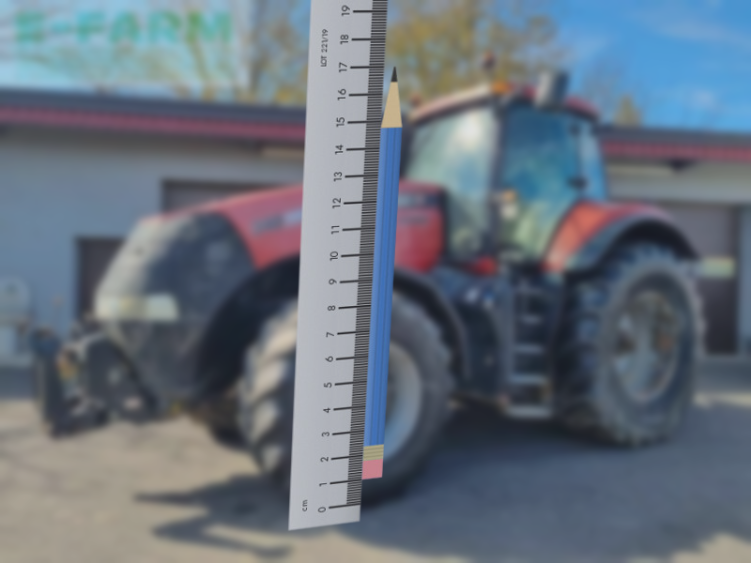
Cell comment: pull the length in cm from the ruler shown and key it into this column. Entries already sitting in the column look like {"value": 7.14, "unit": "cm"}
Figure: {"value": 16, "unit": "cm"}
